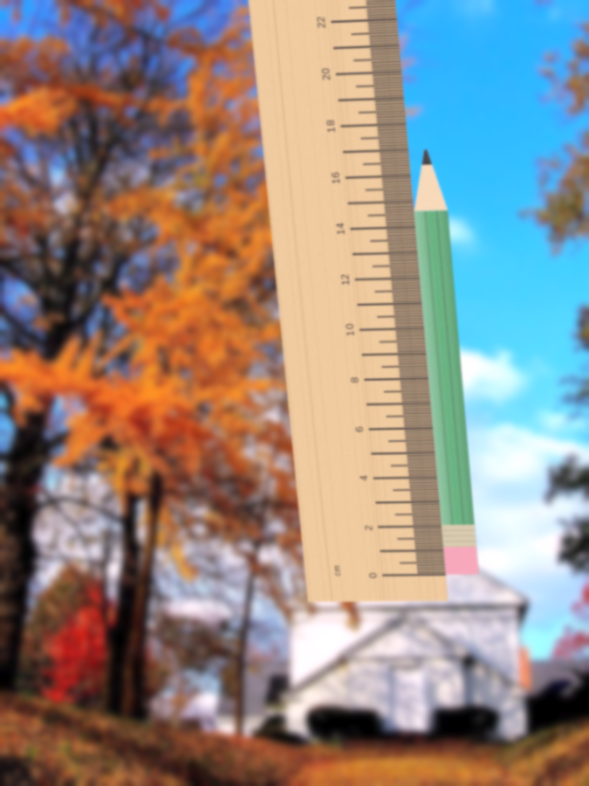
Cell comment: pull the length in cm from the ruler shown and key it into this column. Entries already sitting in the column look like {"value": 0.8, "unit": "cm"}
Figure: {"value": 17, "unit": "cm"}
